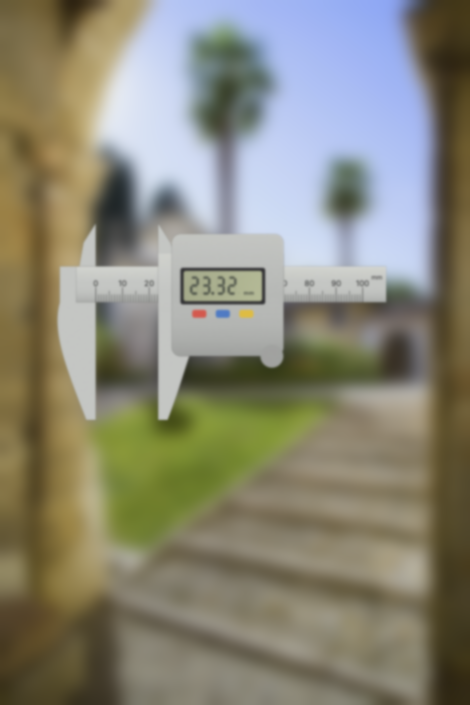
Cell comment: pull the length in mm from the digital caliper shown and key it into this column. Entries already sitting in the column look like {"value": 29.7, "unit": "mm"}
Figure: {"value": 23.32, "unit": "mm"}
